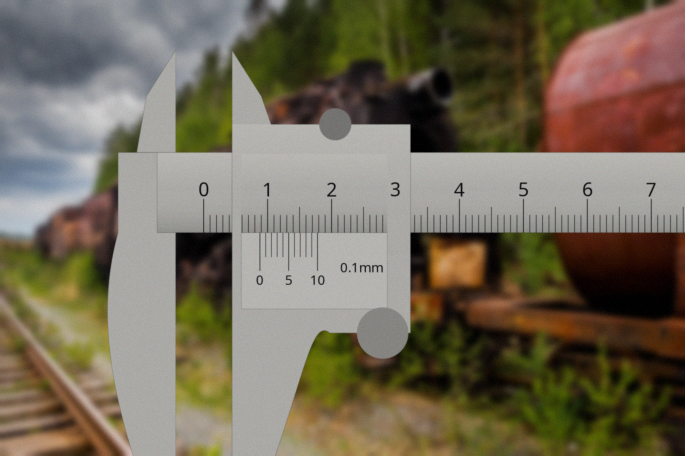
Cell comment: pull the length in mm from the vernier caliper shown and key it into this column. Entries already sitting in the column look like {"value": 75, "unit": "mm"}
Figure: {"value": 8.8, "unit": "mm"}
